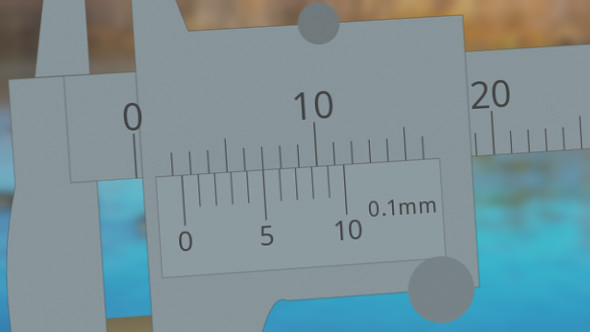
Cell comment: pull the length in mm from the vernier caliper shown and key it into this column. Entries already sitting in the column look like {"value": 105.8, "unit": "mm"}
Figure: {"value": 2.5, "unit": "mm"}
